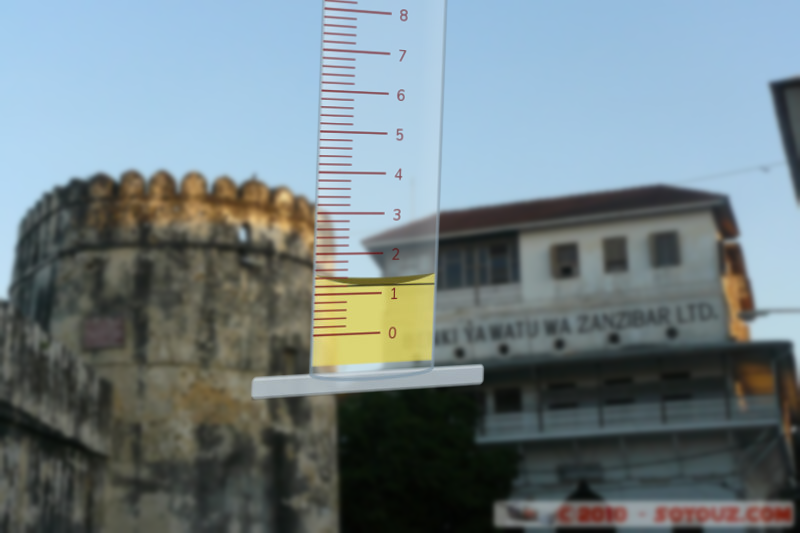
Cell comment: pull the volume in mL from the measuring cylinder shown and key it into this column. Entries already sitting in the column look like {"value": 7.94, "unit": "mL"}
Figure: {"value": 1.2, "unit": "mL"}
